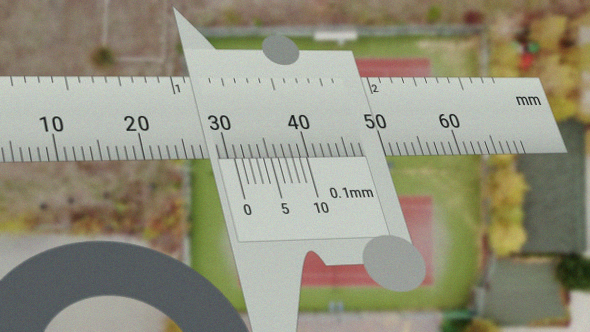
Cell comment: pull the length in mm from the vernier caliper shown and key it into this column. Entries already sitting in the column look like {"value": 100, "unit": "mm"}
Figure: {"value": 30.8, "unit": "mm"}
